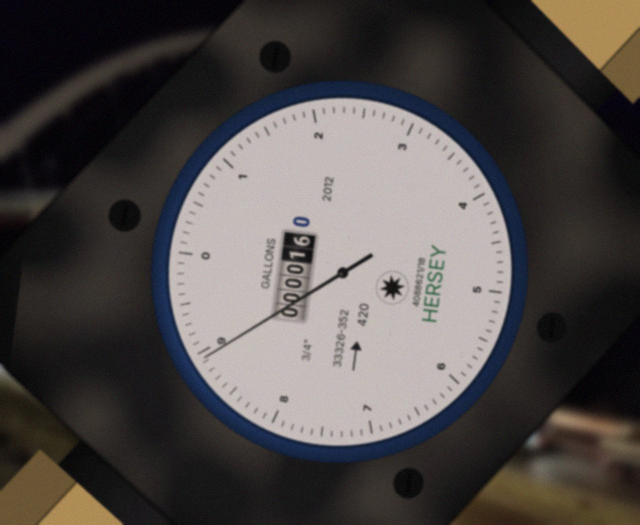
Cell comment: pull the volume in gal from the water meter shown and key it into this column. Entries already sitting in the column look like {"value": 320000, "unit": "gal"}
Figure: {"value": 158.9, "unit": "gal"}
